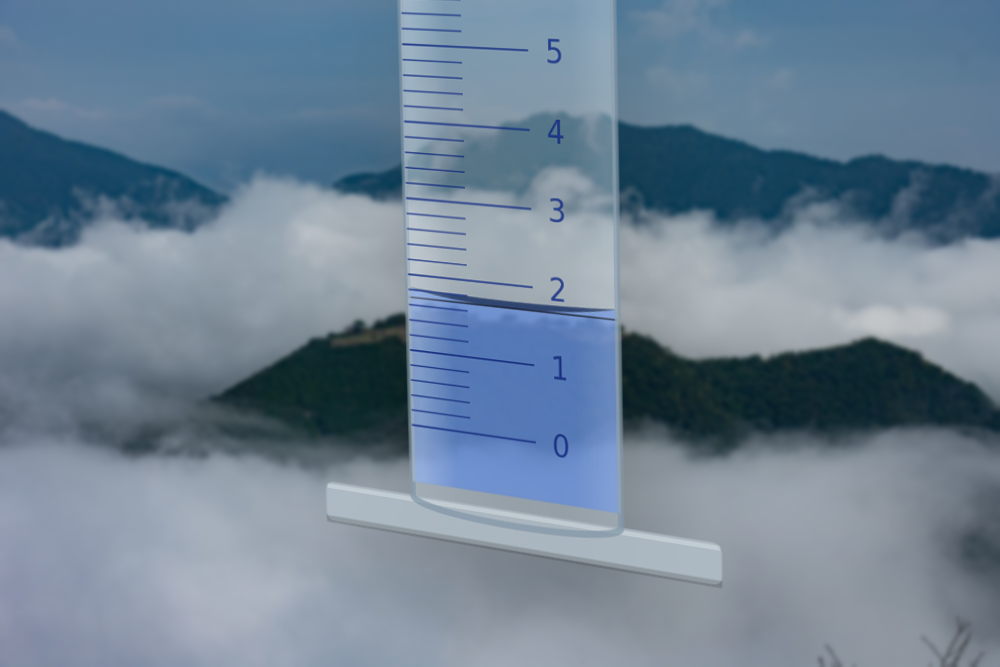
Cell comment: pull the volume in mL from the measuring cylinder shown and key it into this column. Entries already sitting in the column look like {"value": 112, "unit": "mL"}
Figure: {"value": 1.7, "unit": "mL"}
